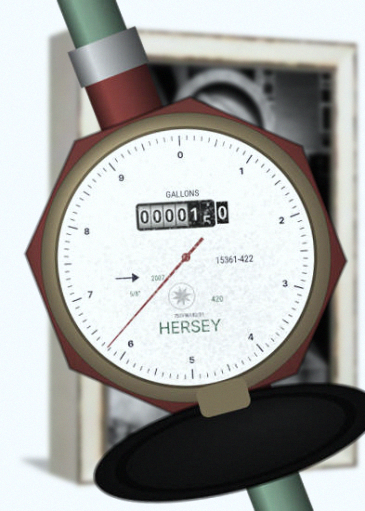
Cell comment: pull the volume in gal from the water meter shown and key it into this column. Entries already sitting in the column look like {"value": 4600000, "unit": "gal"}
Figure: {"value": 146.2, "unit": "gal"}
